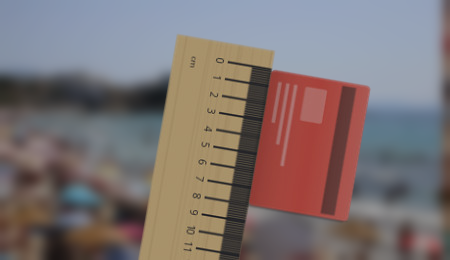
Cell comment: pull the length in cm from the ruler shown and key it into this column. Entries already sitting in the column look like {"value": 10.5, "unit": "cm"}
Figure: {"value": 8, "unit": "cm"}
